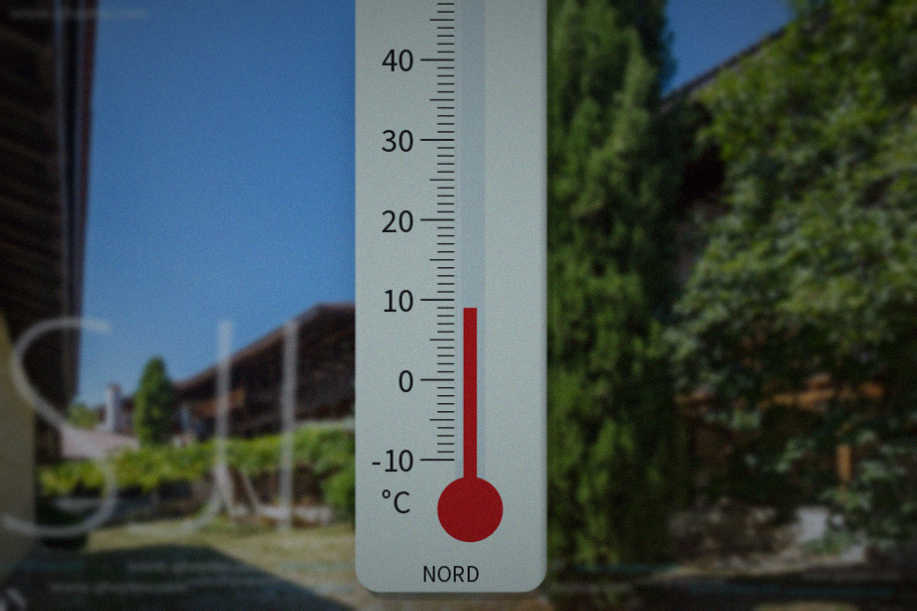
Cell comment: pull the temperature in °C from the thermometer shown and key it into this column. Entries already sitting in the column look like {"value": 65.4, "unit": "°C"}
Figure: {"value": 9, "unit": "°C"}
